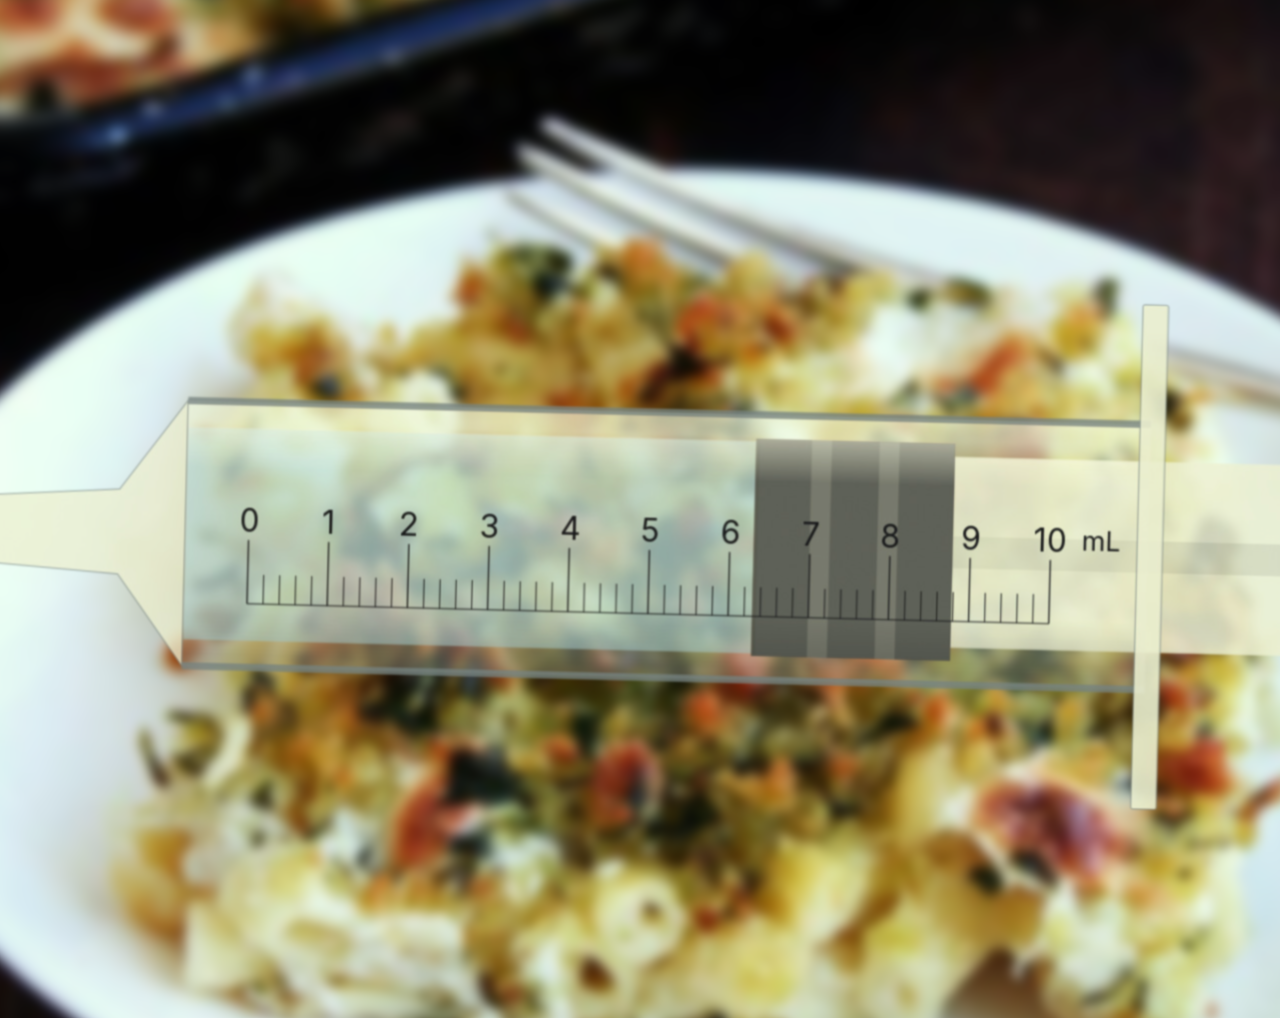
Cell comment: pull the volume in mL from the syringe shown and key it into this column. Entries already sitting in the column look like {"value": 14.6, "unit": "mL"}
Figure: {"value": 6.3, "unit": "mL"}
